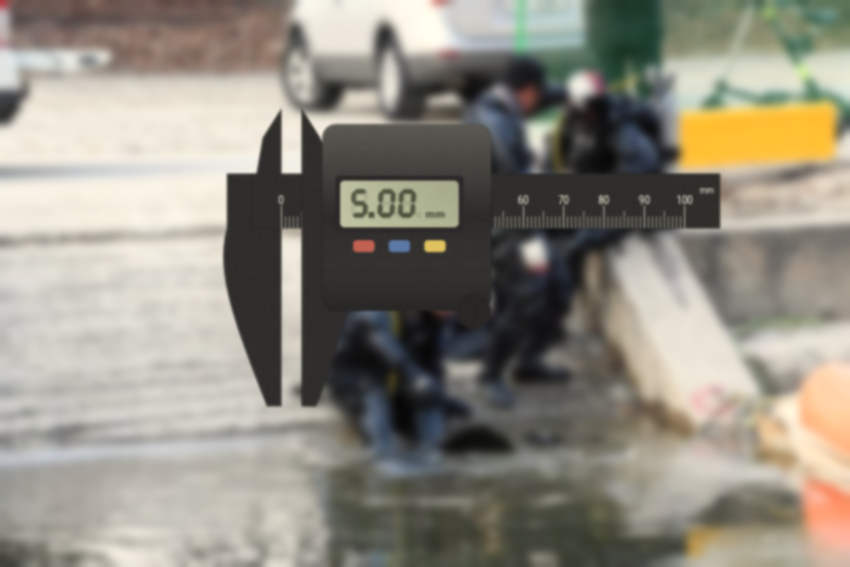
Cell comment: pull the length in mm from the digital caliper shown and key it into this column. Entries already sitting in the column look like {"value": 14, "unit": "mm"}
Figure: {"value": 5.00, "unit": "mm"}
